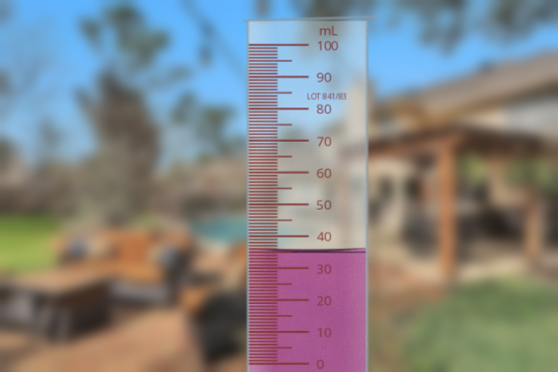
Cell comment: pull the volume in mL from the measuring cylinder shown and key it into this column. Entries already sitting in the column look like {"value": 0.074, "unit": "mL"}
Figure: {"value": 35, "unit": "mL"}
